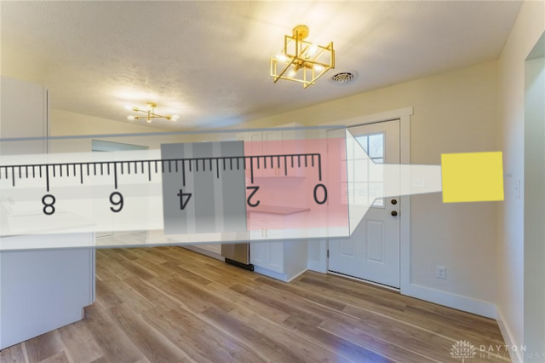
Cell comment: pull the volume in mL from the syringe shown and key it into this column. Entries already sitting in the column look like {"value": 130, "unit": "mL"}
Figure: {"value": 2.2, "unit": "mL"}
